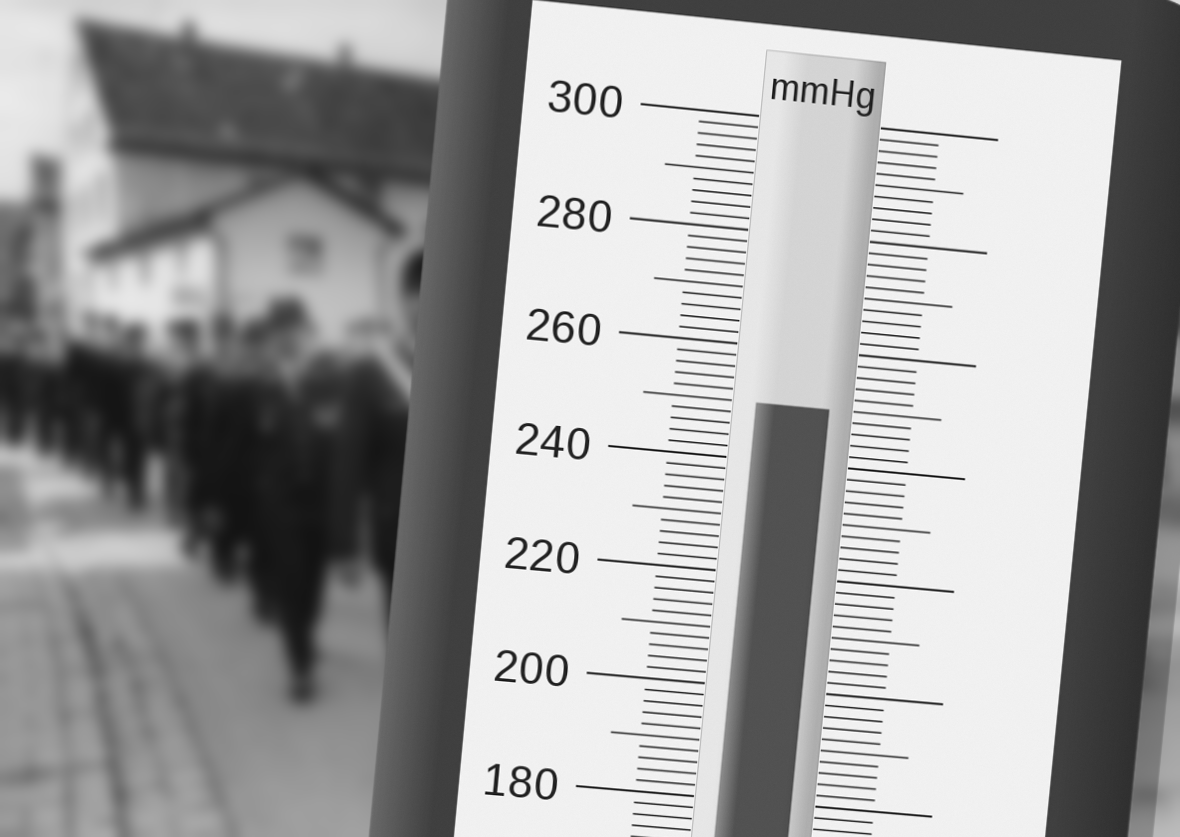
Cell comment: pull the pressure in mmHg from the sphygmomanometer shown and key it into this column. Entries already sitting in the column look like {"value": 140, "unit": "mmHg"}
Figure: {"value": 250, "unit": "mmHg"}
